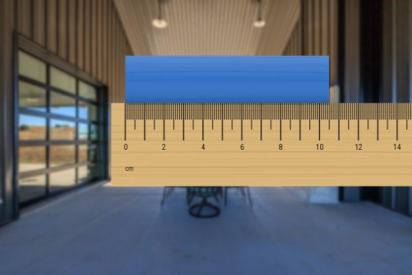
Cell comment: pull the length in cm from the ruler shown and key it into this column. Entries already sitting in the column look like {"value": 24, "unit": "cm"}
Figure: {"value": 10.5, "unit": "cm"}
